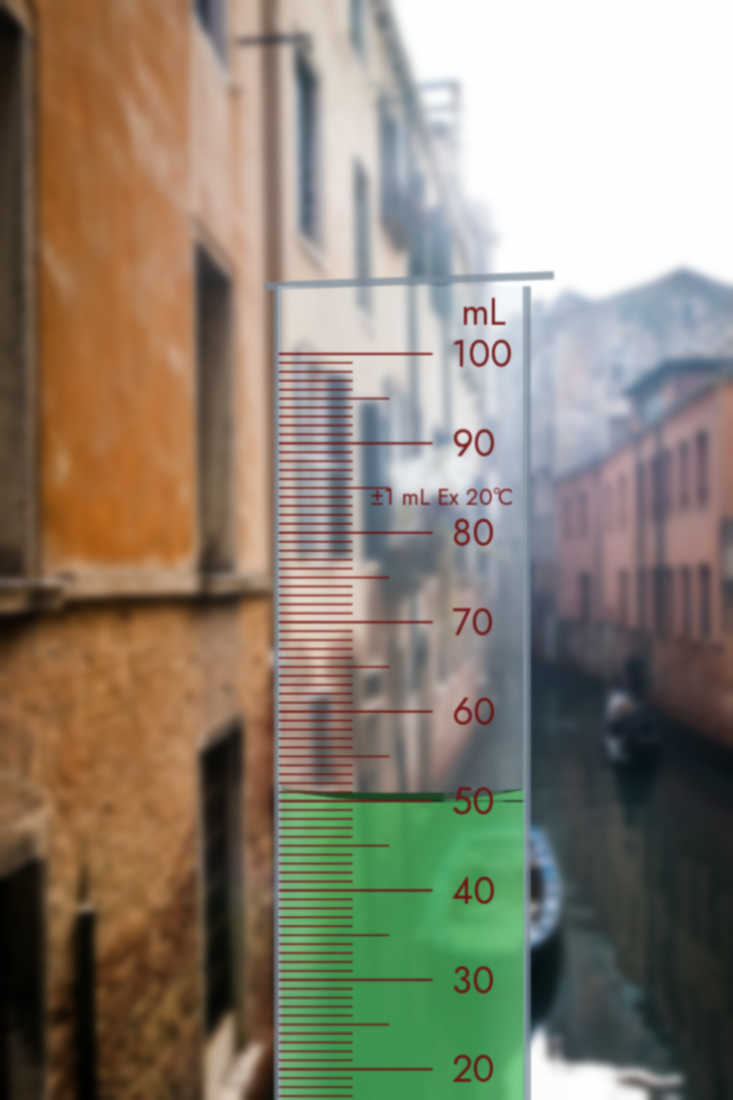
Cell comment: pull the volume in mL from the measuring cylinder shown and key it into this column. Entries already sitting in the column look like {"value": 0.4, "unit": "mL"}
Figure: {"value": 50, "unit": "mL"}
